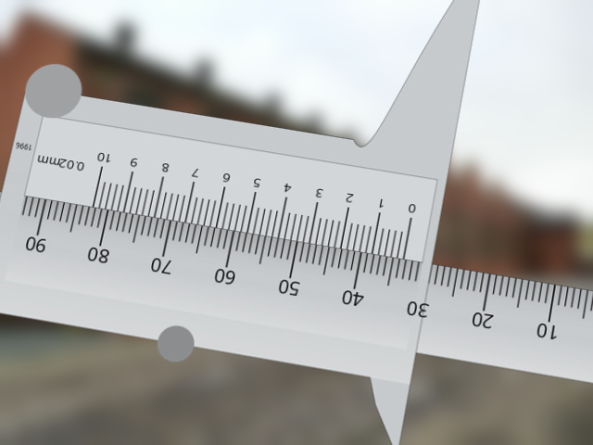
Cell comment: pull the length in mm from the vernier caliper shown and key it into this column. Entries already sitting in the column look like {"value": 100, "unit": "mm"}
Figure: {"value": 33.4, "unit": "mm"}
